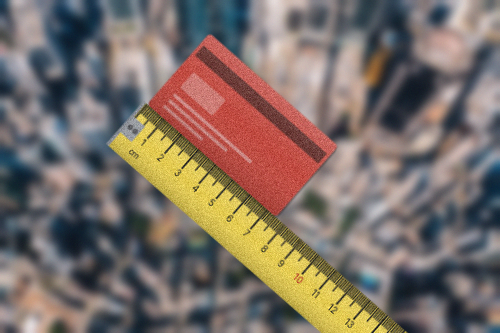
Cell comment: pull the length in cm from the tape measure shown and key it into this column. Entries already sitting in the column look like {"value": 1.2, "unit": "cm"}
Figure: {"value": 7.5, "unit": "cm"}
